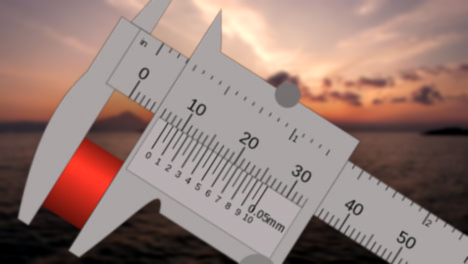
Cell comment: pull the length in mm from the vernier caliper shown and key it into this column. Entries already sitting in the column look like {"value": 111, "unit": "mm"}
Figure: {"value": 7.5, "unit": "mm"}
